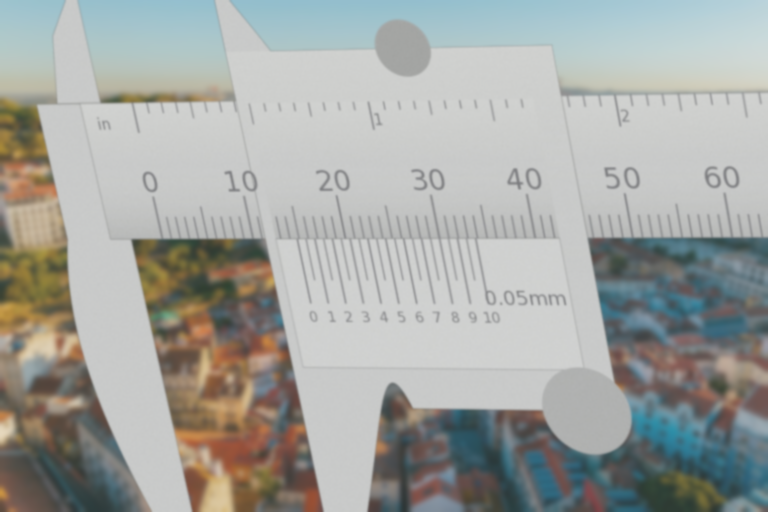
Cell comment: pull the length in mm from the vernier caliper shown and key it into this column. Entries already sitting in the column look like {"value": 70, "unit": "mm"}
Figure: {"value": 14.8, "unit": "mm"}
